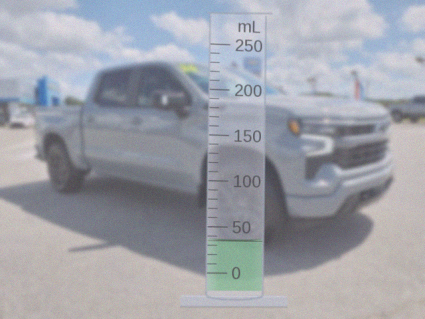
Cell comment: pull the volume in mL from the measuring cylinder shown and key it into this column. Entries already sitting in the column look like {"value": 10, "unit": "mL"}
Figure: {"value": 35, "unit": "mL"}
